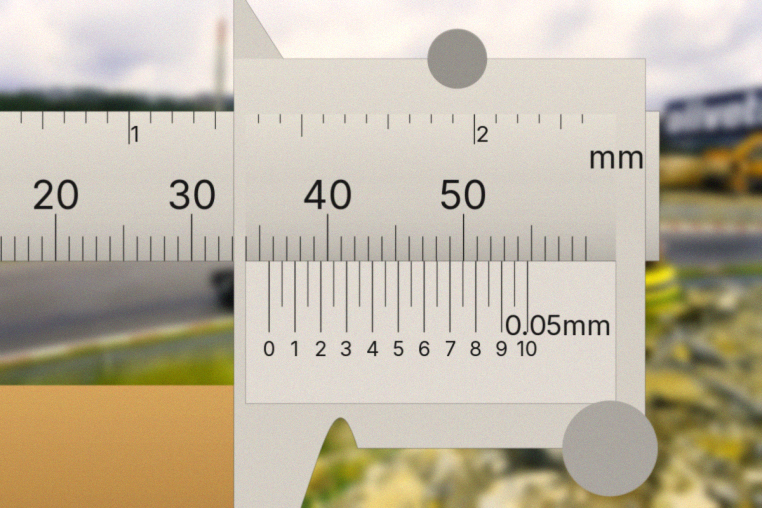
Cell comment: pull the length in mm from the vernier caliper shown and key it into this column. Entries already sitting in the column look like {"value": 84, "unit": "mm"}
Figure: {"value": 35.7, "unit": "mm"}
